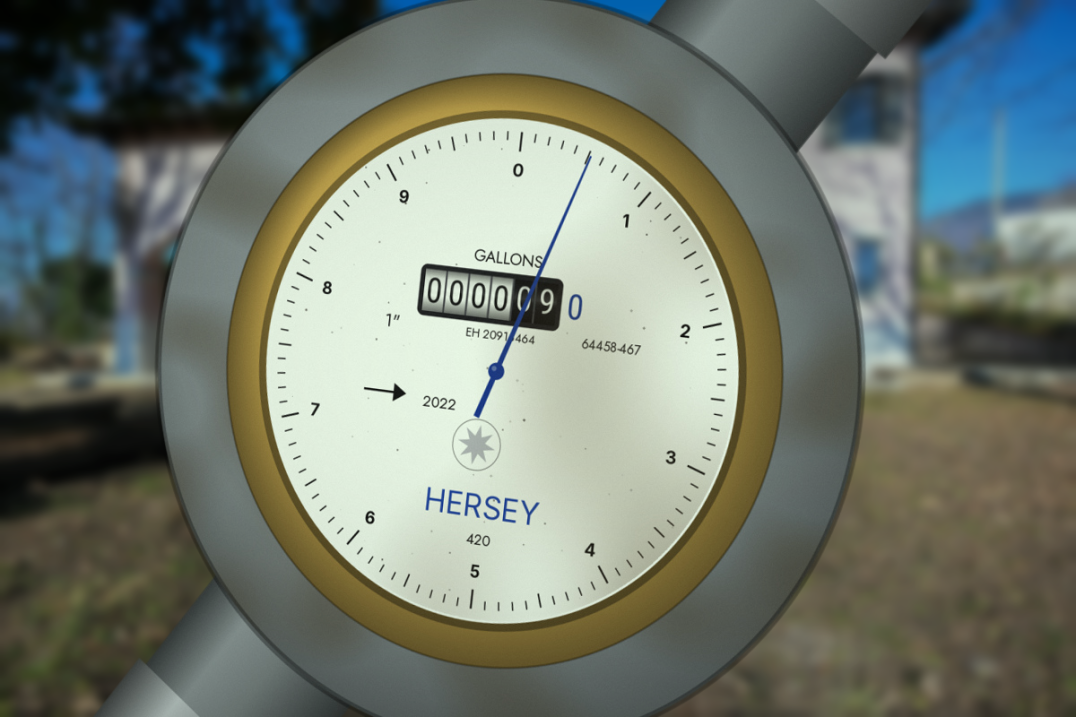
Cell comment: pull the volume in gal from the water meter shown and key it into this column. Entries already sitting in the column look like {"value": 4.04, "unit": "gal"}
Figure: {"value": 90.5, "unit": "gal"}
